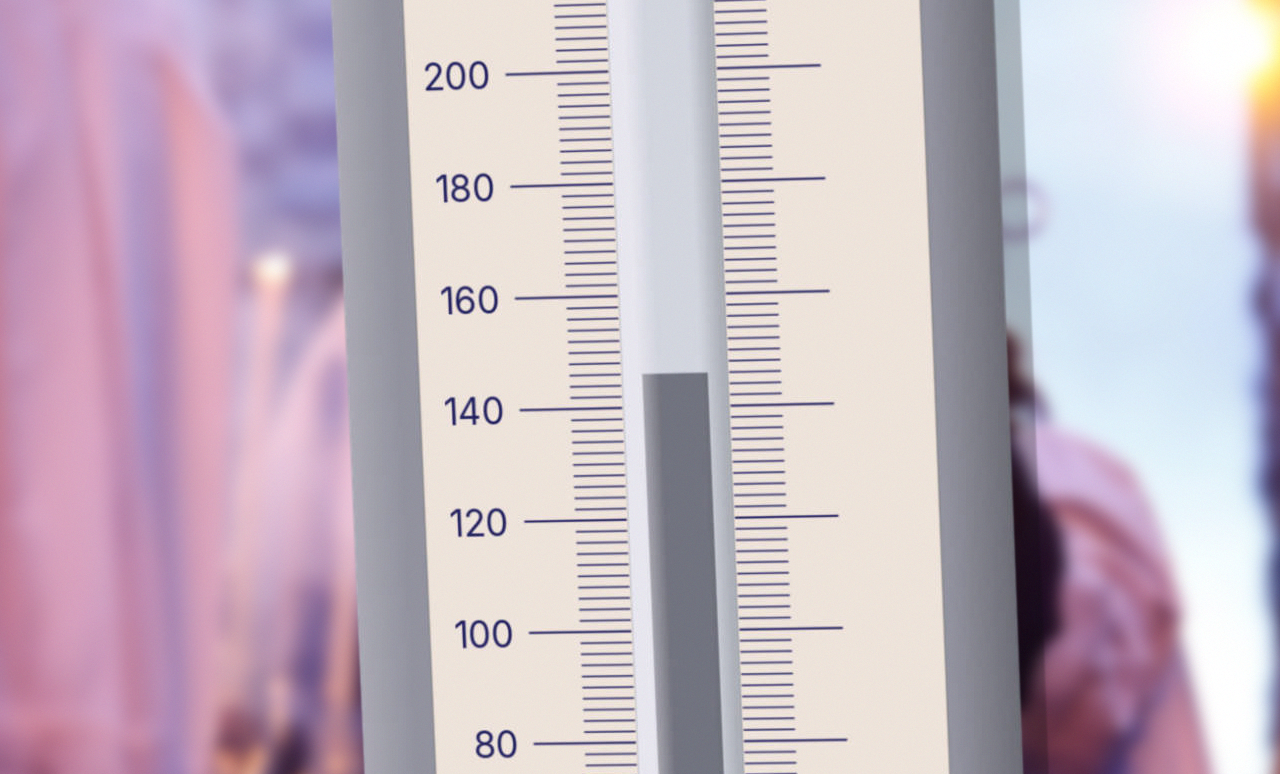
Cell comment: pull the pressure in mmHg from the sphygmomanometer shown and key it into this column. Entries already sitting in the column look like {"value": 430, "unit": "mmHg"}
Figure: {"value": 146, "unit": "mmHg"}
